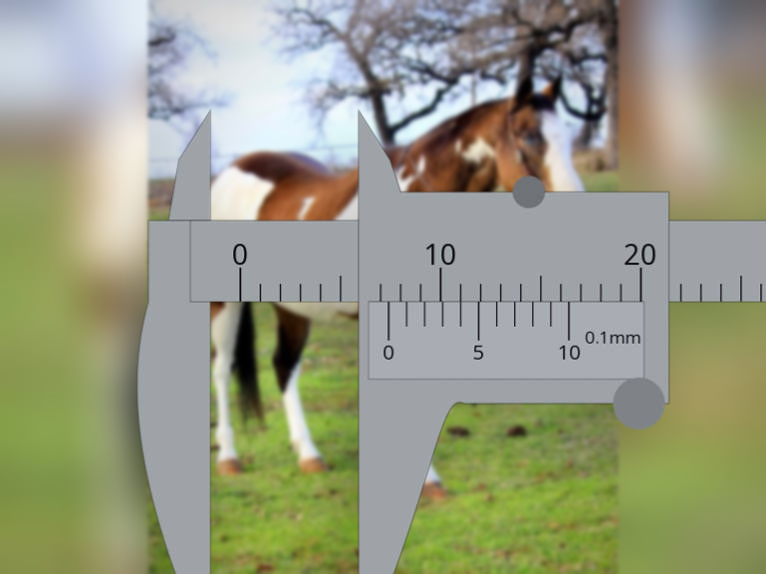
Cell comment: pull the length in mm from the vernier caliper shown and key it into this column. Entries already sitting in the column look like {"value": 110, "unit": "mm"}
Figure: {"value": 7.4, "unit": "mm"}
